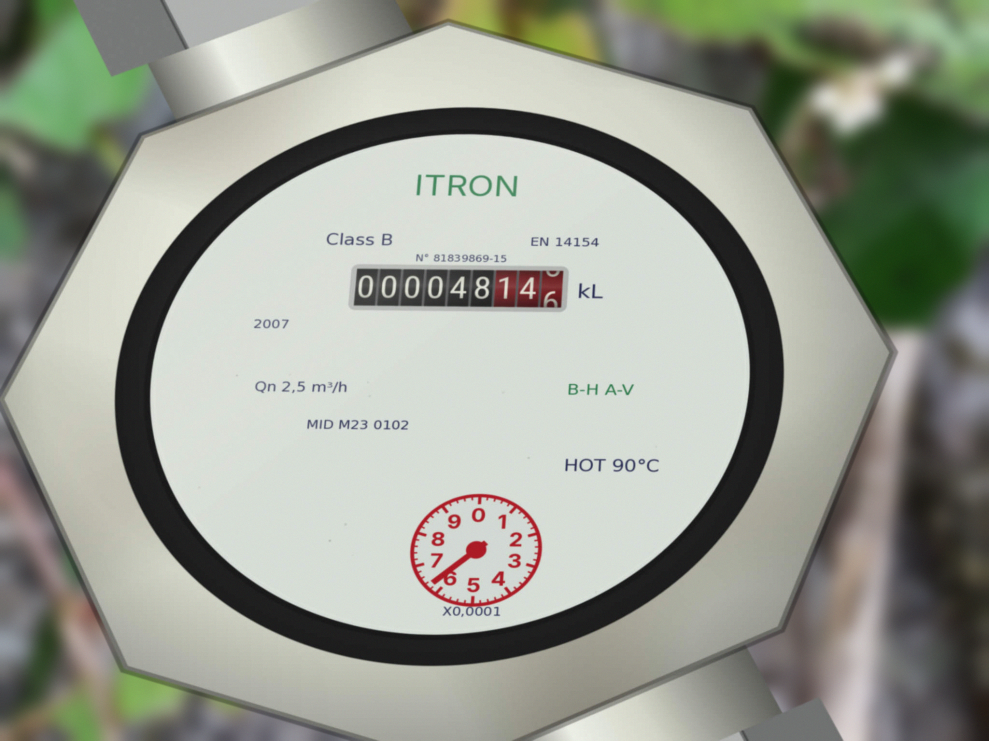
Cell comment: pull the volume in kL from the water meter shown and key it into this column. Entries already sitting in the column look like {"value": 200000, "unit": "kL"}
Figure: {"value": 48.1456, "unit": "kL"}
